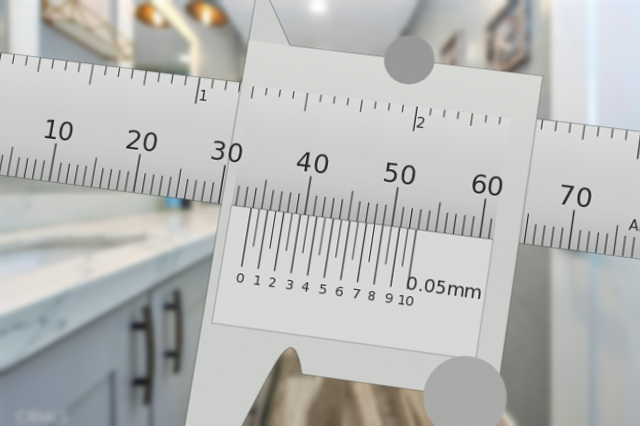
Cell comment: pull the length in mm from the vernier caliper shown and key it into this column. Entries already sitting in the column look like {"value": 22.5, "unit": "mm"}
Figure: {"value": 33.8, "unit": "mm"}
